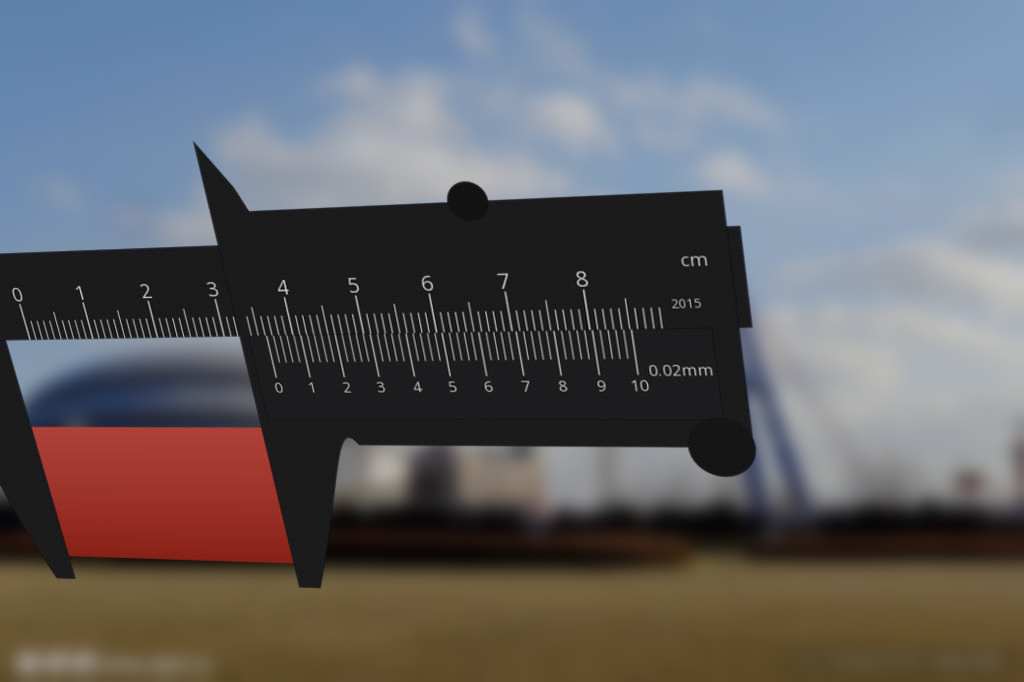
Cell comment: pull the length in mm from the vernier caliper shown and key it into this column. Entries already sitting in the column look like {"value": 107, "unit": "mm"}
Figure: {"value": 36.2, "unit": "mm"}
